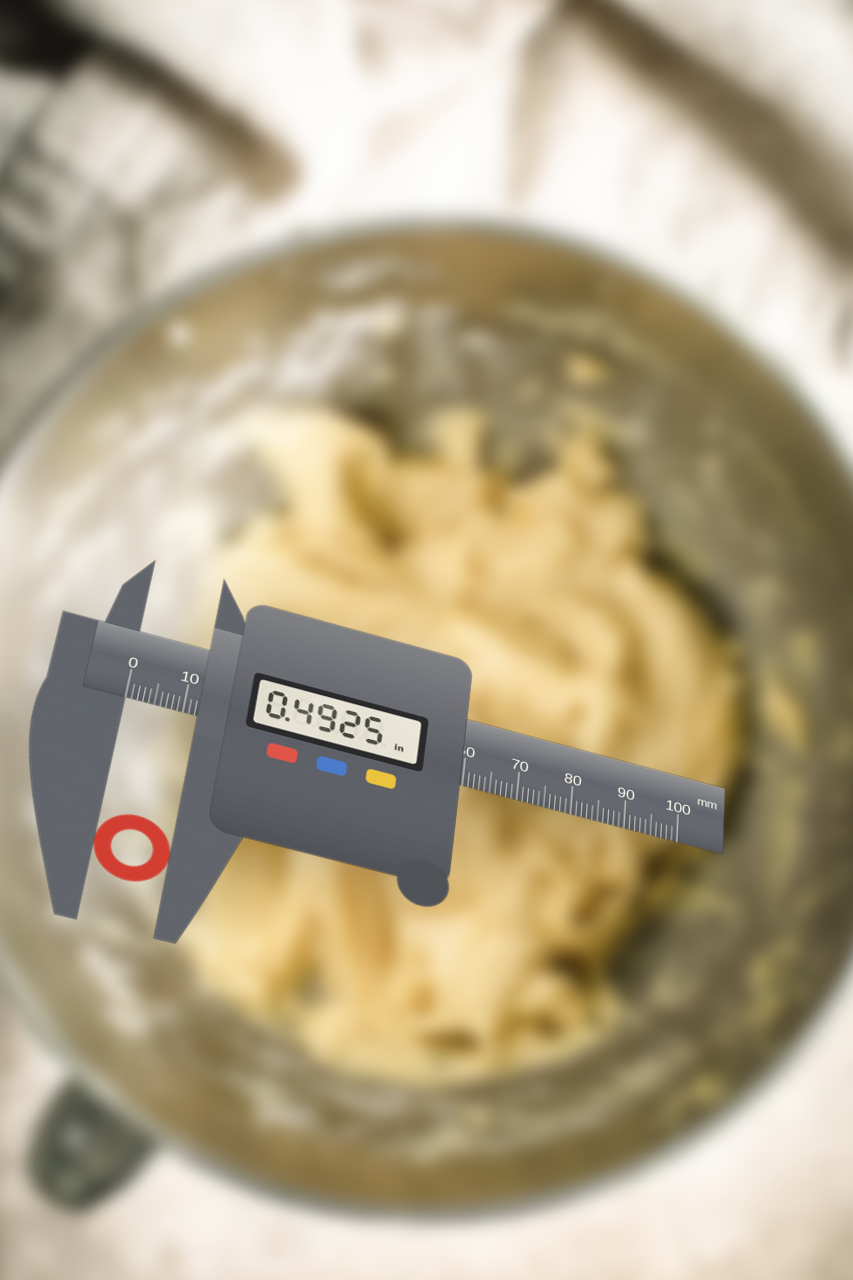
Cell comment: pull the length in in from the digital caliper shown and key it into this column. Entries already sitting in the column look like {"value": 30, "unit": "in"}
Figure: {"value": 0.4925, "unit": "in"}
